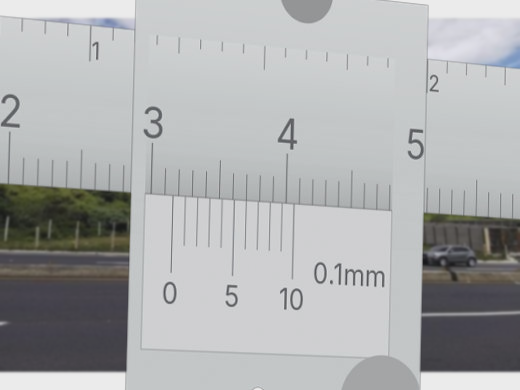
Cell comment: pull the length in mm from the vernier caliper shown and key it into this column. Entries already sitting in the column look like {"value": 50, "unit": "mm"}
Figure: {"value": 31.6, "unit": "mm"}
